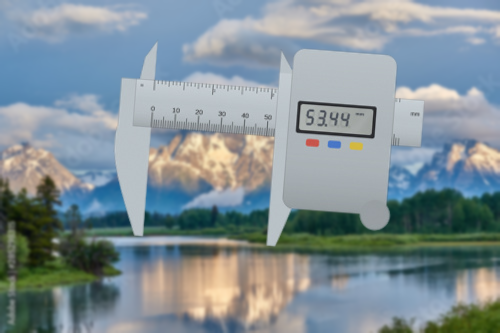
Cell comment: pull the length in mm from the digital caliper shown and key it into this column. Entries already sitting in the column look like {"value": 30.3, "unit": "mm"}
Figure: {"value": 53.44, "unit": "mm"}
